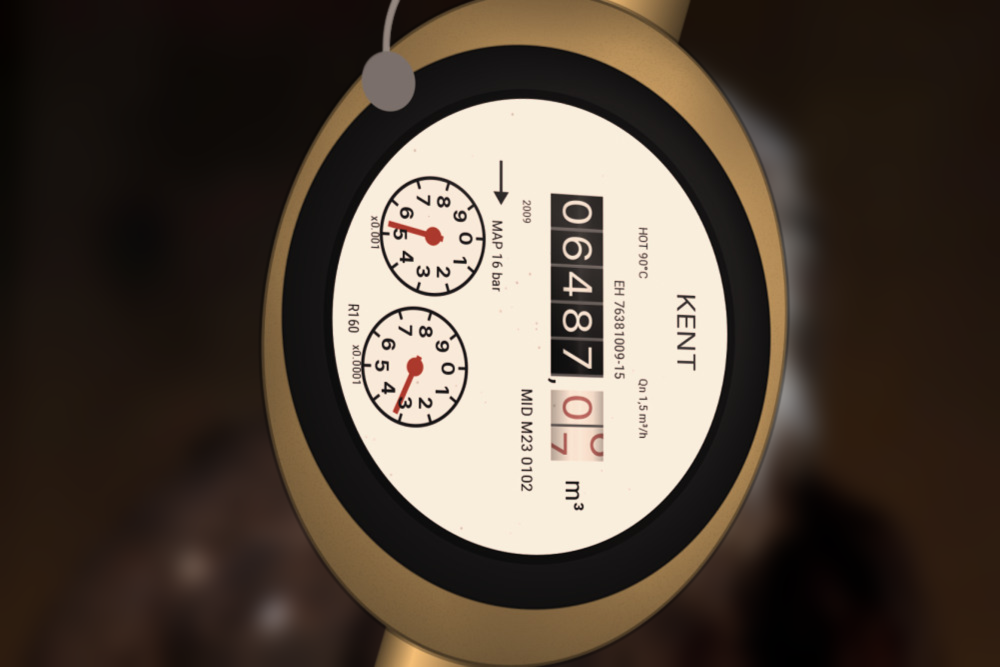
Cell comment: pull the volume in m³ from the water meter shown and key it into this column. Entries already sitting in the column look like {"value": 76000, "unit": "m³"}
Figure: {"value": 6487.0653, "unit": "m³"}
